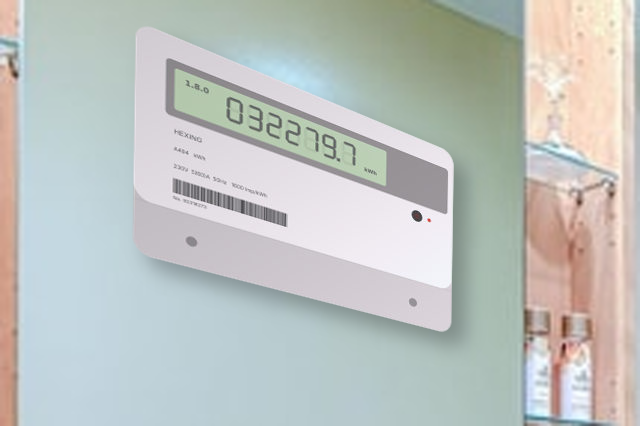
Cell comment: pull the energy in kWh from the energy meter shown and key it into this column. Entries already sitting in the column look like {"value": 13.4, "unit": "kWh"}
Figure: {"value": 32279.7, "unit": "kWh"}
